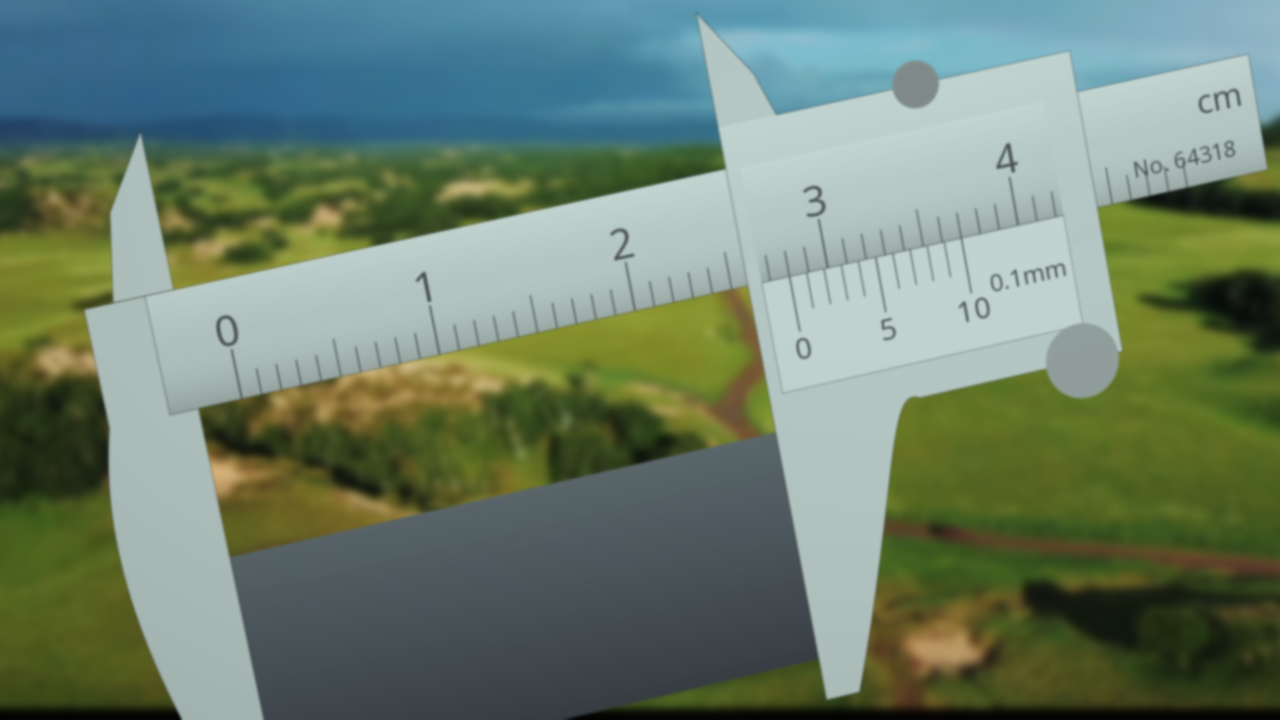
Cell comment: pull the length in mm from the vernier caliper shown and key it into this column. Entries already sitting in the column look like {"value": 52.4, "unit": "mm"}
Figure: {"value": 28.0, "unit": "mm"}
